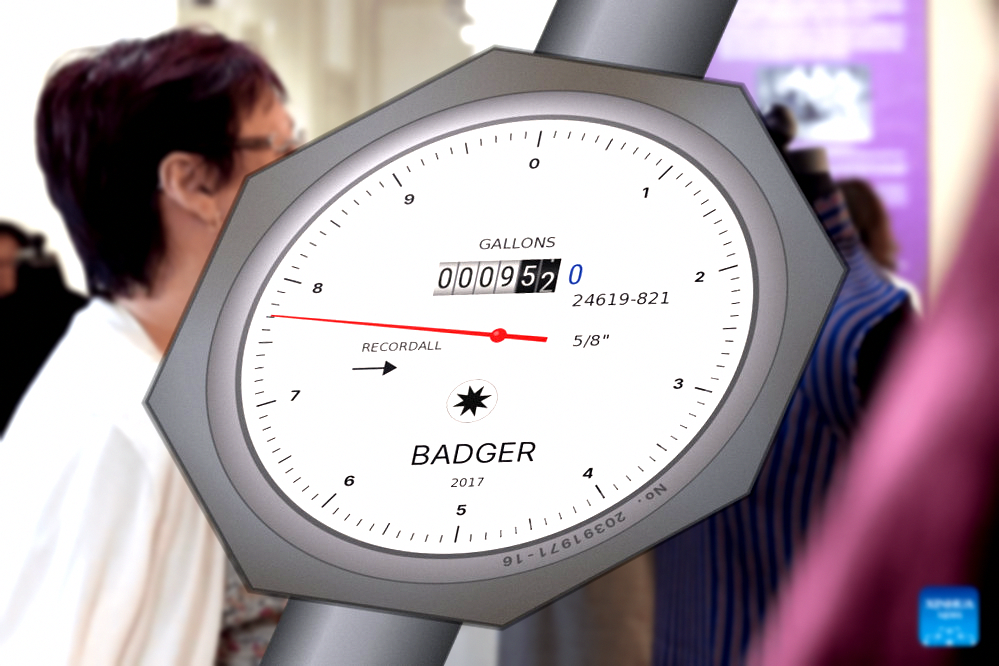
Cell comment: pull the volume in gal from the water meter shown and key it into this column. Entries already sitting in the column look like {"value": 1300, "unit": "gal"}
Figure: {"value": 9517.7, "unit": "gal"}
